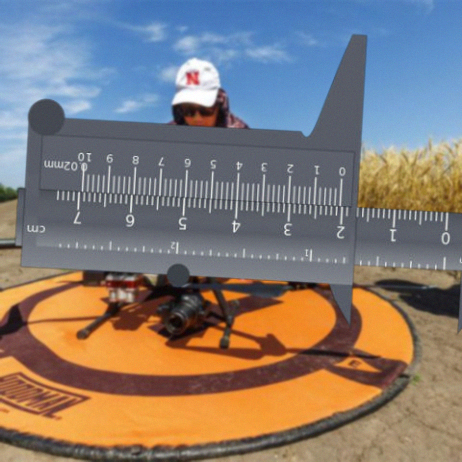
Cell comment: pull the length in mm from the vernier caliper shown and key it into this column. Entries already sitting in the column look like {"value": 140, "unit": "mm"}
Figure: {"value": 20.4, "unit": "mm"}
